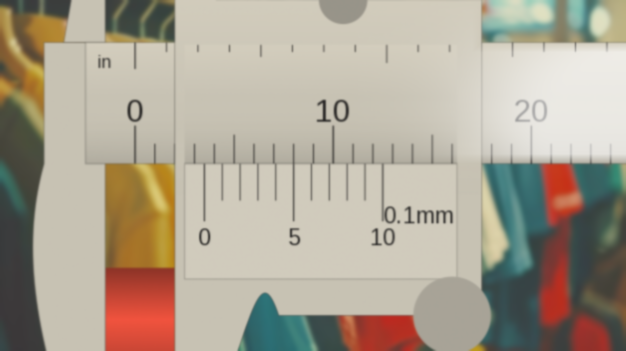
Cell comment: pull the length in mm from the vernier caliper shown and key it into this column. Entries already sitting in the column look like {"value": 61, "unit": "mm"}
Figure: {"value": 3.5, "unit": "mm"}
